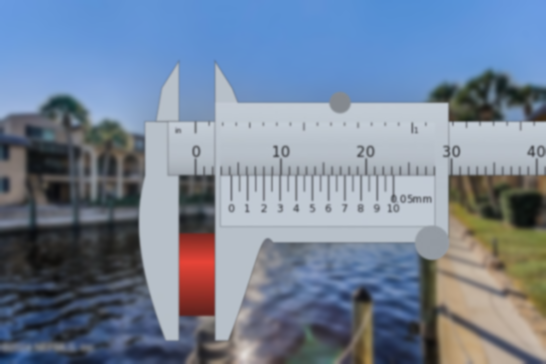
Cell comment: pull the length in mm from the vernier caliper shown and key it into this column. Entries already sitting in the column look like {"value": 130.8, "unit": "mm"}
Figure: {"value": 4.2, "unit": "mm"}
